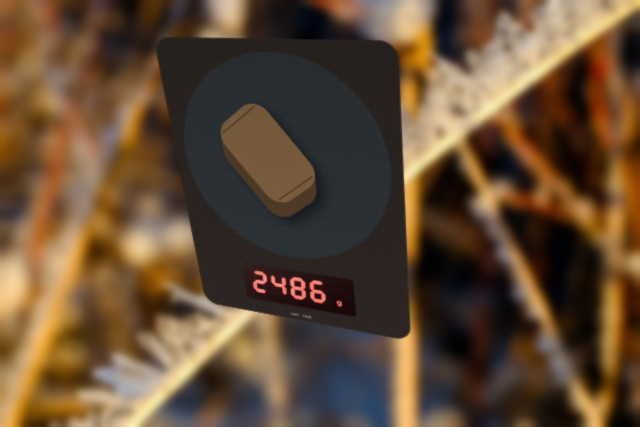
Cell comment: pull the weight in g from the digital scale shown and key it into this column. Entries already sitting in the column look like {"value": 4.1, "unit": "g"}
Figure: {"value": 2486, "unit": "g"}
